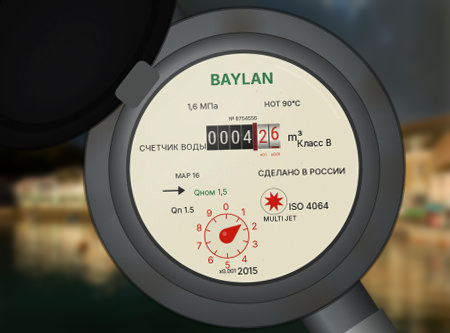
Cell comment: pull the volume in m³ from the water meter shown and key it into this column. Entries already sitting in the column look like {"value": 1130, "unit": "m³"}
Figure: {"value": 4.261, "unit": "m³"}
